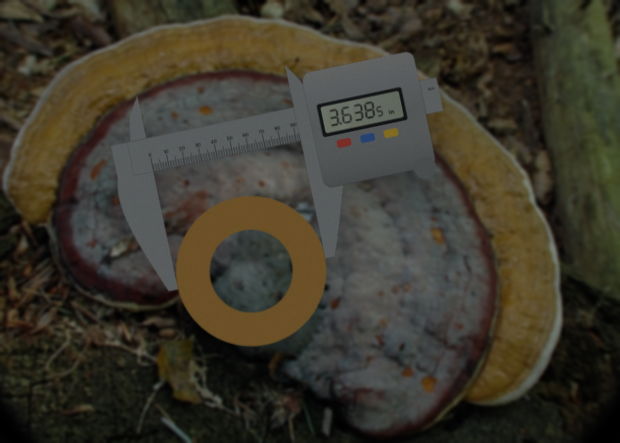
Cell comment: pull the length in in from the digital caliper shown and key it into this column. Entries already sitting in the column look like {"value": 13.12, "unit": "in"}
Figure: {"value": 3.6385, "unit": "in"}
